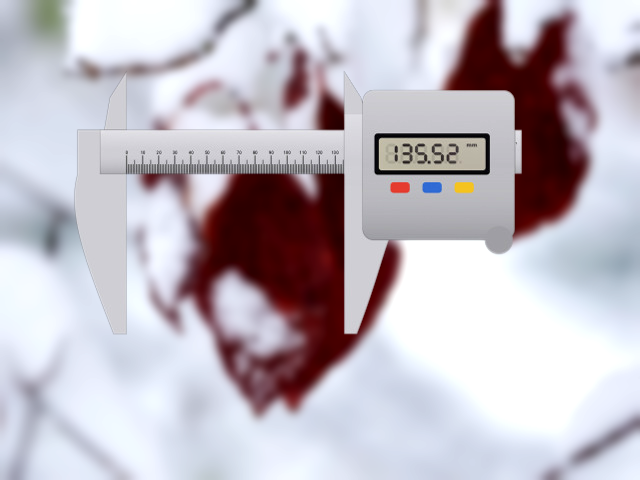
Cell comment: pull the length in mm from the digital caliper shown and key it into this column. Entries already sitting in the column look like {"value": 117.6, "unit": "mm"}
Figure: {"value": 135.52, "unit": "mm"}
